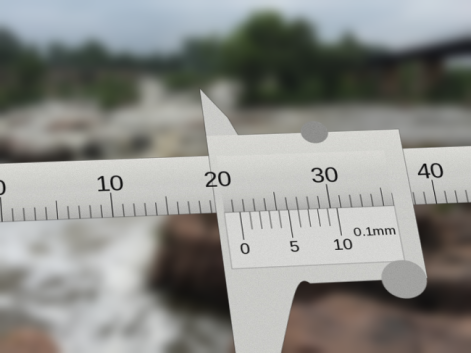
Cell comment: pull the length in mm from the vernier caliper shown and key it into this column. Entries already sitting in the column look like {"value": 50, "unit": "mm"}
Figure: {"value": 21.6, "unit": "mm"}
